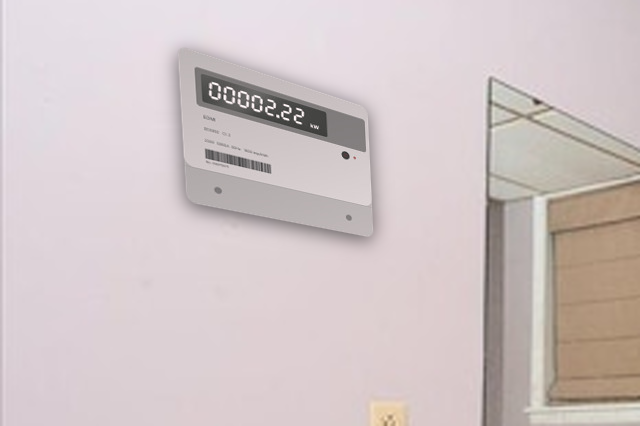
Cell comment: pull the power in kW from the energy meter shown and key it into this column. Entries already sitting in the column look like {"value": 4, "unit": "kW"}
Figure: {"value": 2.22, "unit": "kW"}
